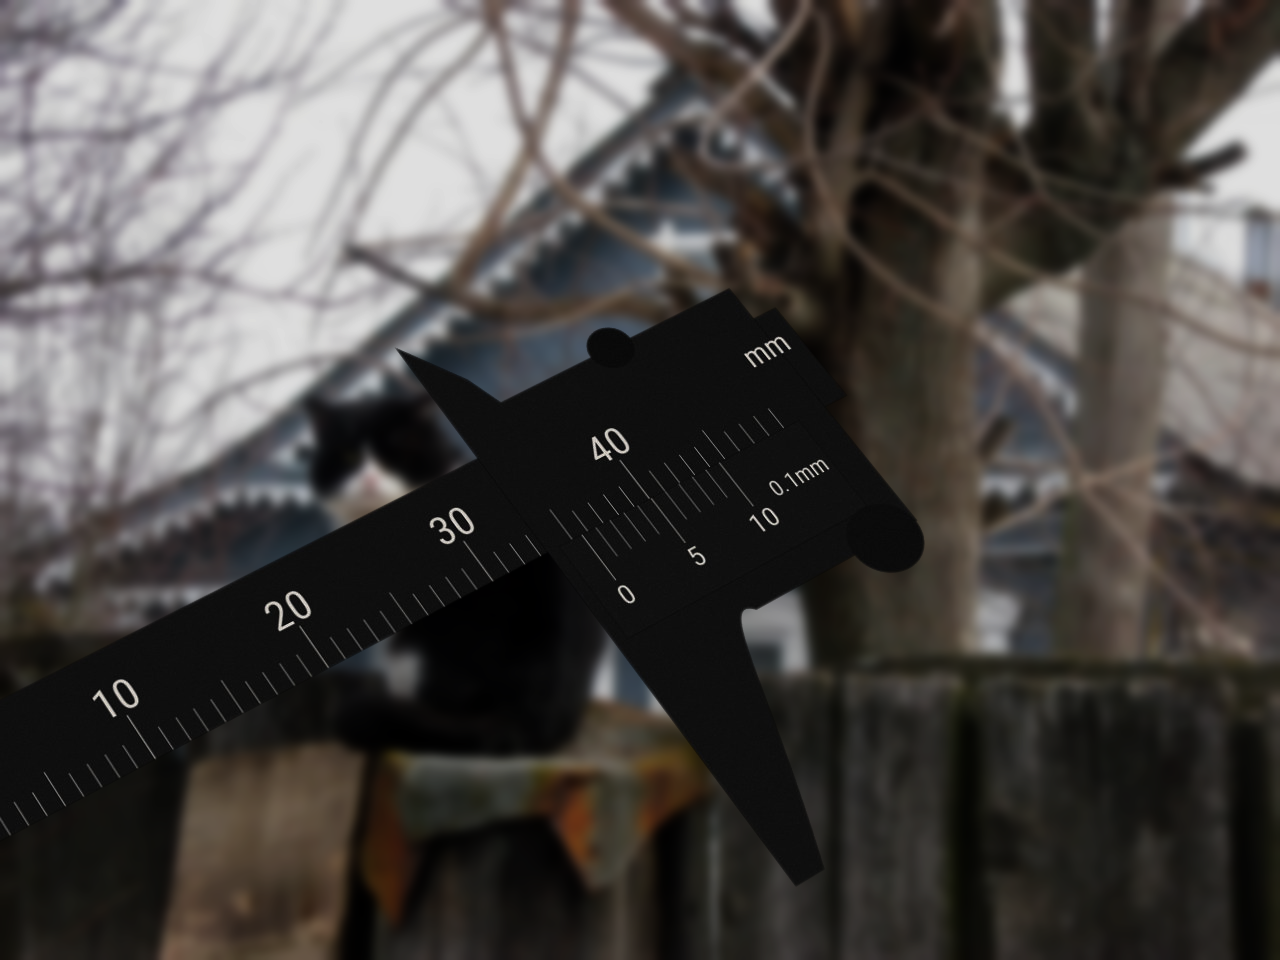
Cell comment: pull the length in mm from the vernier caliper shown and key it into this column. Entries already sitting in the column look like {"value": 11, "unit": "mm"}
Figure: {"value": 35.6, "unit": "mm"}
